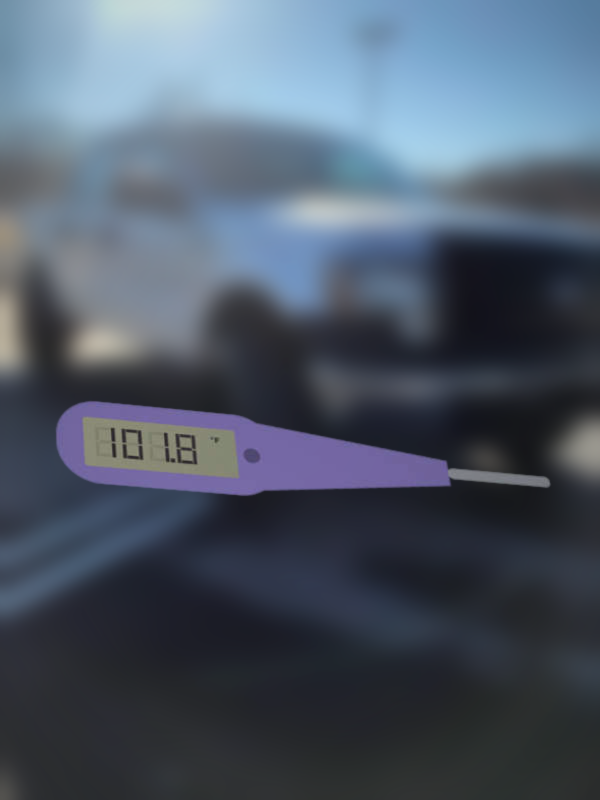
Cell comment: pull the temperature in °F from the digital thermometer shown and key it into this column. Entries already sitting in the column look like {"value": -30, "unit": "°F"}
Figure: {"value": 101.8, "unit": "°F"}
